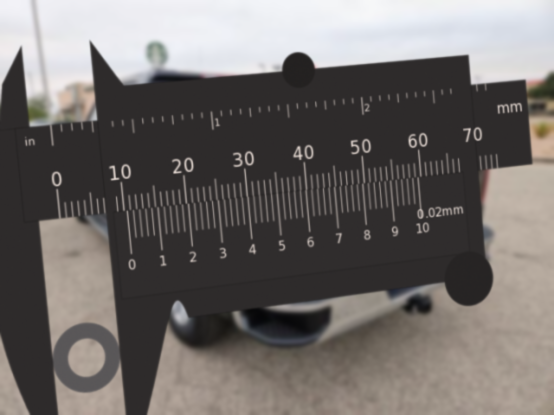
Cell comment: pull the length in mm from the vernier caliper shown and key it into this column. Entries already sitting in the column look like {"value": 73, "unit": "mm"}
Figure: {"value": 10.5, "unit": "mm"}
